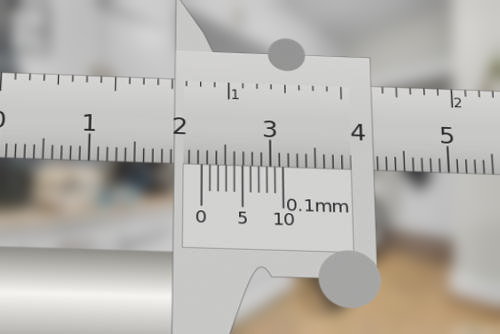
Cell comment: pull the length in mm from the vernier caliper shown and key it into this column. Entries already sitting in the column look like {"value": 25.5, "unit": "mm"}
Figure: {"value": 22.4, "unit": "mm"}
